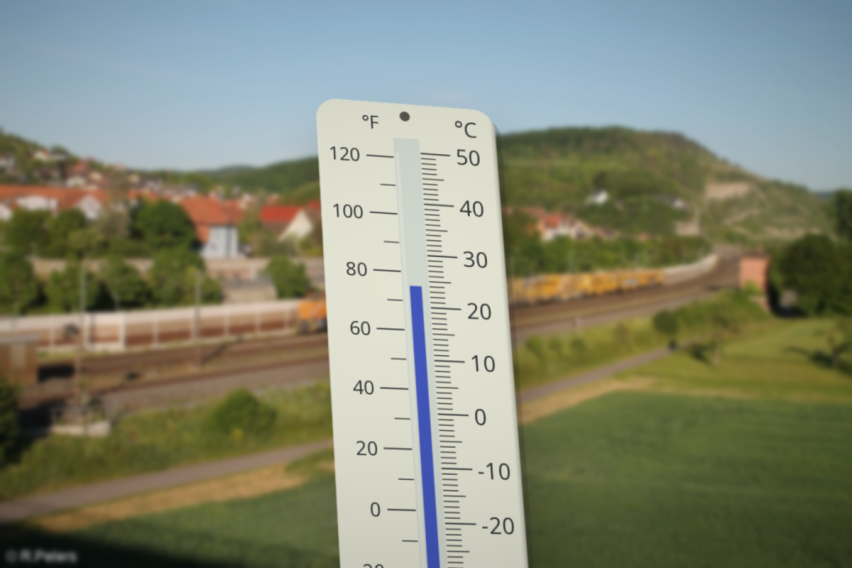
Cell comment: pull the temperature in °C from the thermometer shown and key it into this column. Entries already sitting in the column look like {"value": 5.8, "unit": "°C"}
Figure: {"value": 24, "unit": "°C"}
